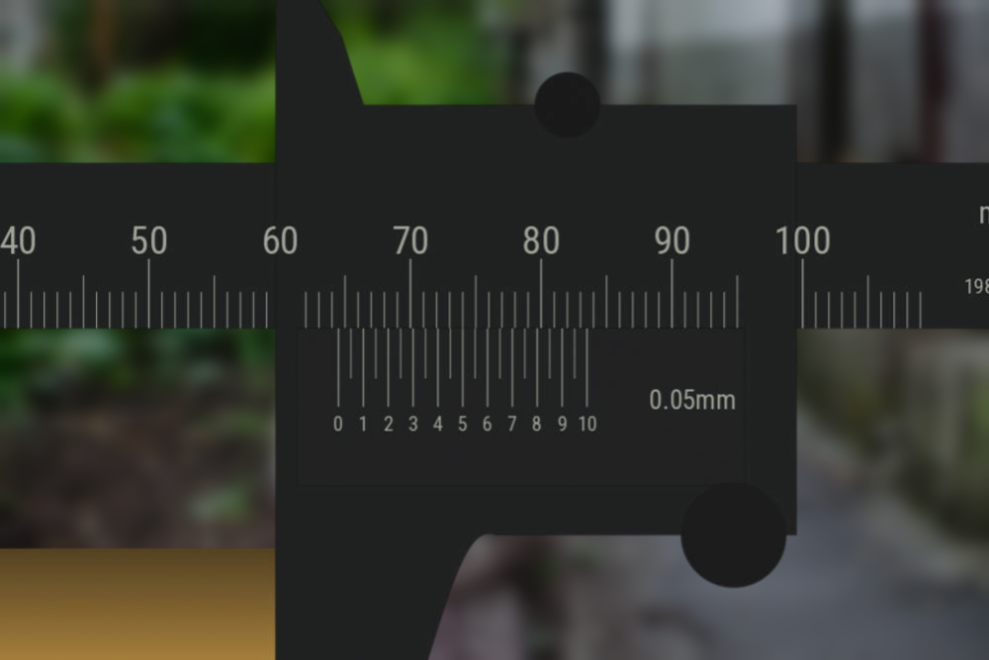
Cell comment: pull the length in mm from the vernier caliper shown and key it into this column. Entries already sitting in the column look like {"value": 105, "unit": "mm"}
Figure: {"value": 64.5, "unit": "mm"}
